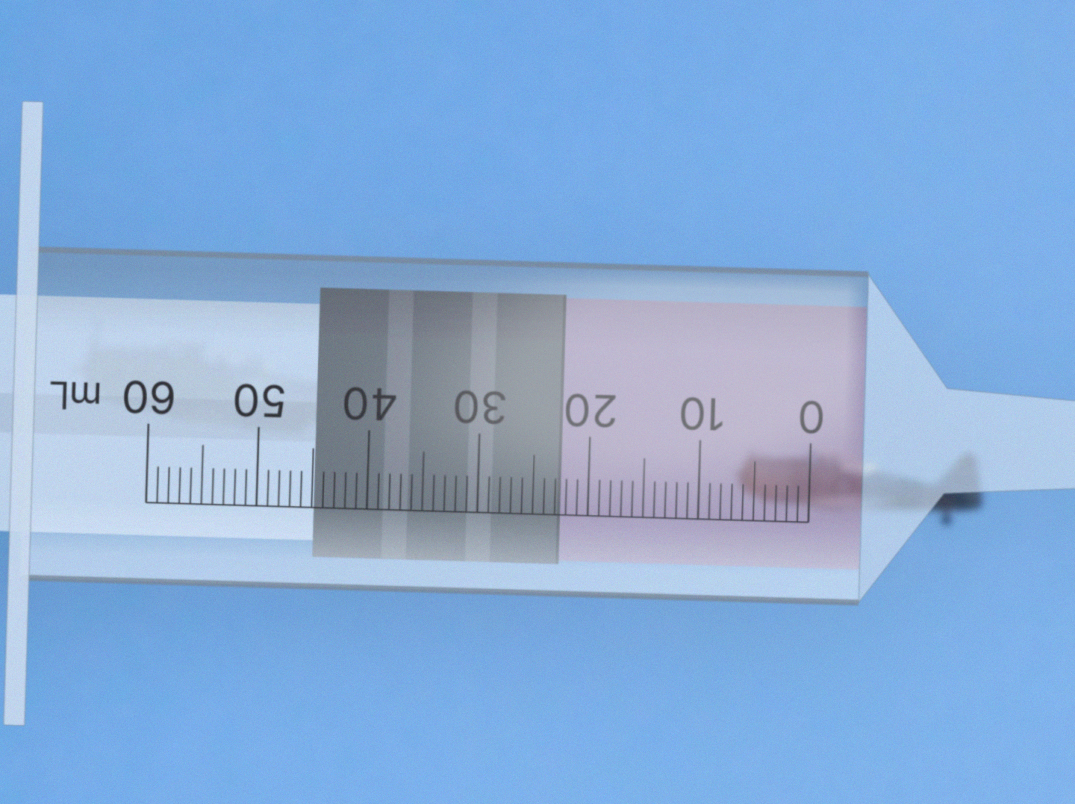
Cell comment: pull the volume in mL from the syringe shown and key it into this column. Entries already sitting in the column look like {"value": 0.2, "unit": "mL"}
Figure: {"value": 22.5, "unit": "mL"}
